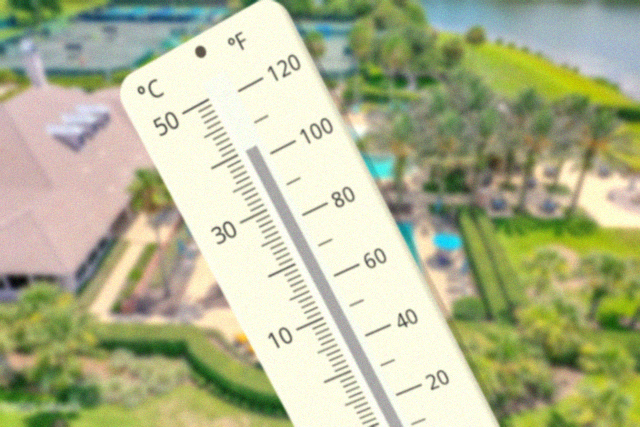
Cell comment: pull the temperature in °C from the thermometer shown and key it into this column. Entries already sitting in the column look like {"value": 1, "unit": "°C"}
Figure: {"value": 40, "unit": "°C"}
